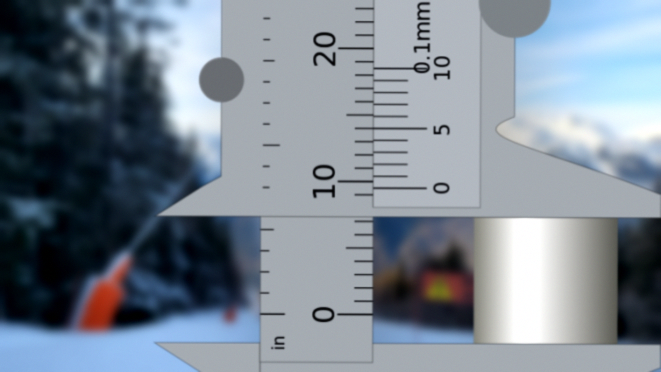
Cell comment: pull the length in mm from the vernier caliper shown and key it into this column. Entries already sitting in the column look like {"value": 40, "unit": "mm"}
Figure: {"value": 9.5, "unit": "mm"}
